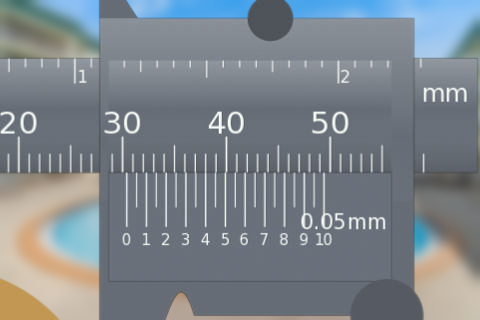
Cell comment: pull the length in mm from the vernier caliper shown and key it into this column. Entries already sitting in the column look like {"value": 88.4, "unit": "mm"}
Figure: {"value": 30.4, "unit": "mm"}
